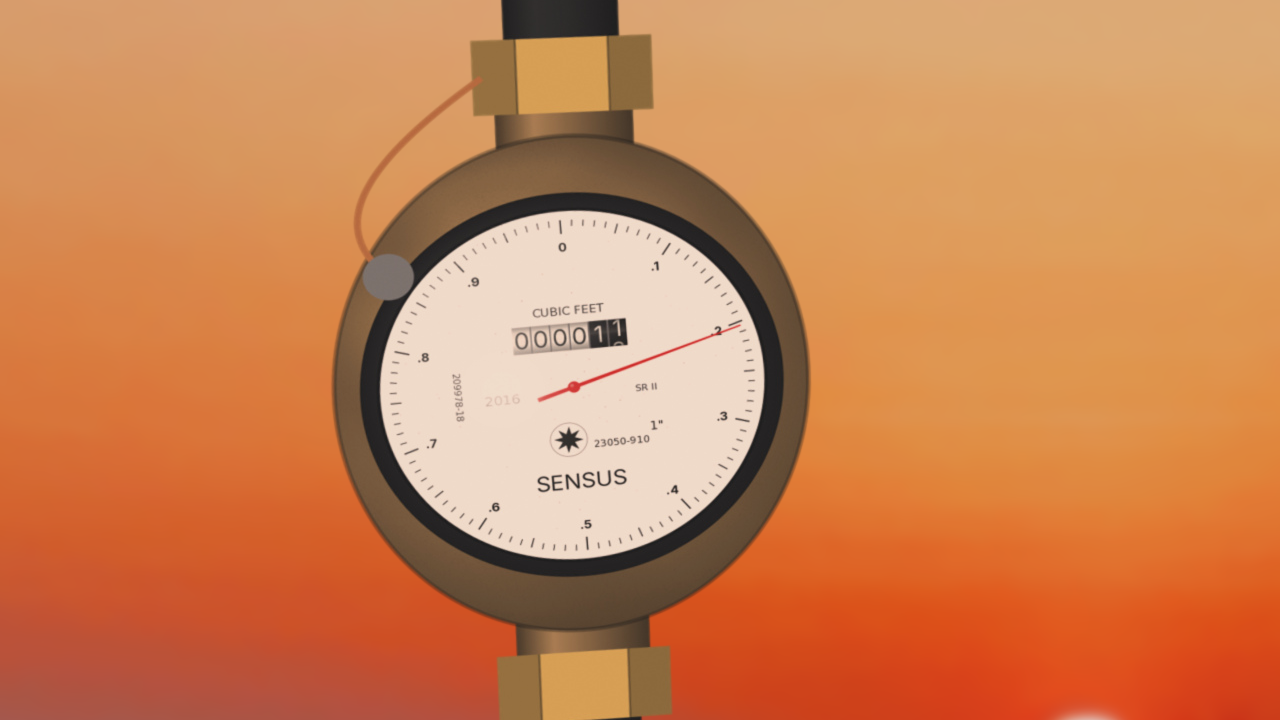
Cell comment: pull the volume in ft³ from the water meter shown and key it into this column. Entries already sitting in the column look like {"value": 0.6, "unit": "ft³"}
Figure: {"value": 11.20, "unit": "ft³"}
